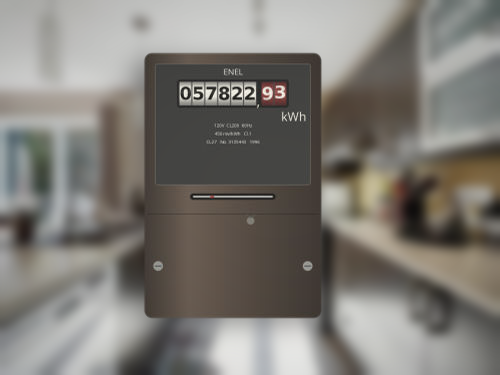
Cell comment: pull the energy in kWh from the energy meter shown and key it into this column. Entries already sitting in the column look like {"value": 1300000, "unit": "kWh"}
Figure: {"value": 57822.93, "unit": "kWh"}
